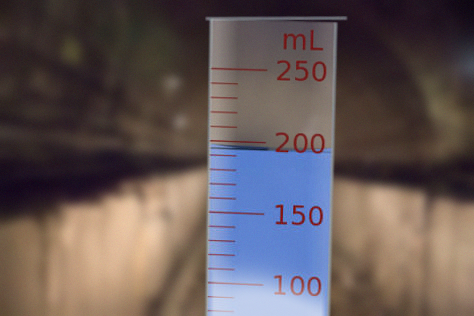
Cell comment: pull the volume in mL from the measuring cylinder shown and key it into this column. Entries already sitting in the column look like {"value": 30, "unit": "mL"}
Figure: {"value": 195, "unit": "mL"}
